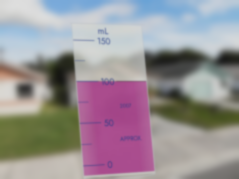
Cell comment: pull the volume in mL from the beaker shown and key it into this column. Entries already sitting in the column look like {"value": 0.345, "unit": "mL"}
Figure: {"value": 100, "unit": "mL"}
